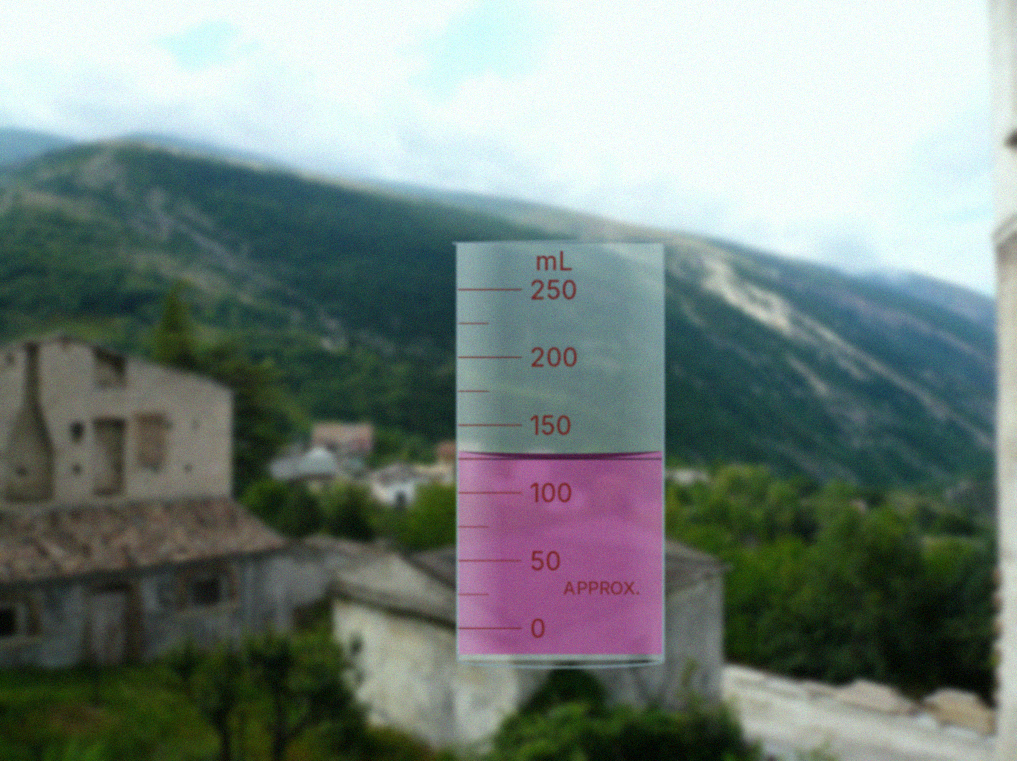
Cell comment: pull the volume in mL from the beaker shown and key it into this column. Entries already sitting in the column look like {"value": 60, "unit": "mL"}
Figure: {"value": 125, "unit": "mL"}
